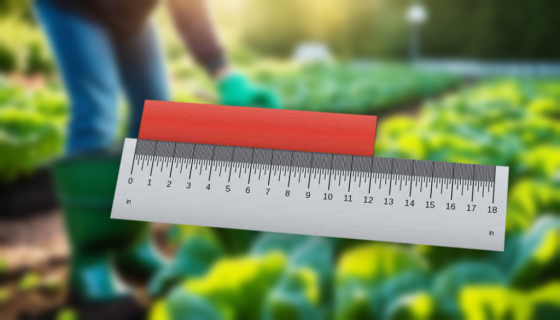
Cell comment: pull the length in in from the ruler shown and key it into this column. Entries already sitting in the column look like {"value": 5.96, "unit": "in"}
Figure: {"value": 12, "unit": "in"}
